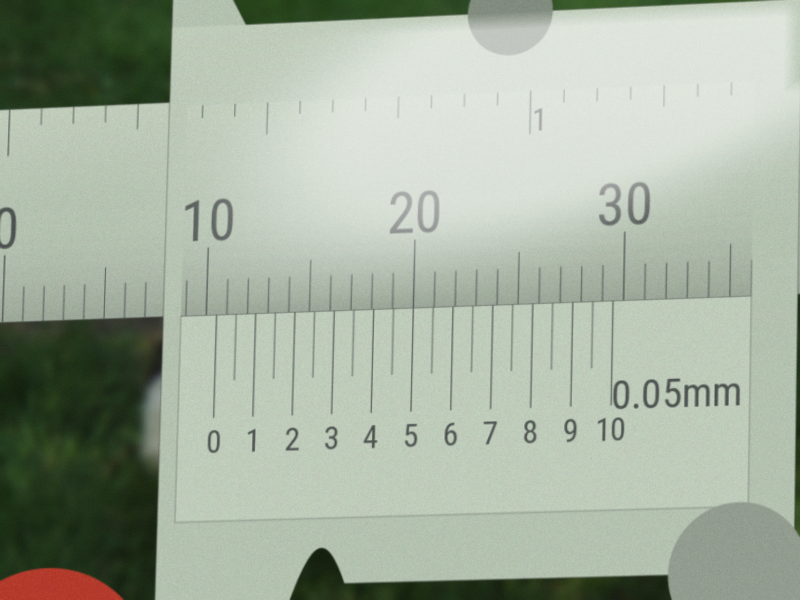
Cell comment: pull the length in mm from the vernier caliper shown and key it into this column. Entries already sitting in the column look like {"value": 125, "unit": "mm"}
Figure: {"value": 10.5, "unit": "mm"}
